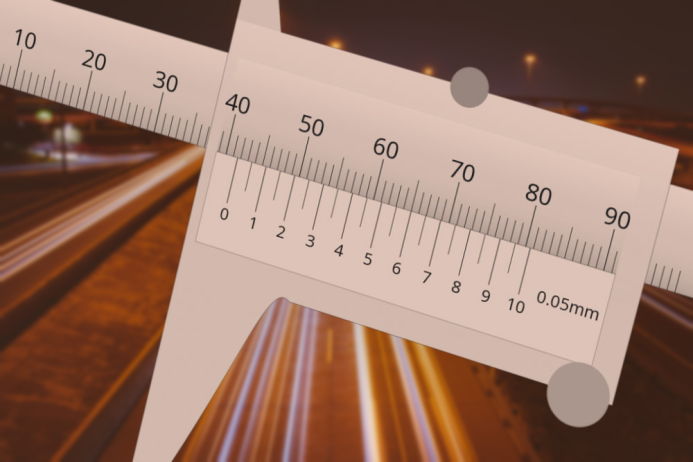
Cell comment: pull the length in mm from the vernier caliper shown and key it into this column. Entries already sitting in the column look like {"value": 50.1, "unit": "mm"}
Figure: {"value": 41.6, "unit": "mm"}
